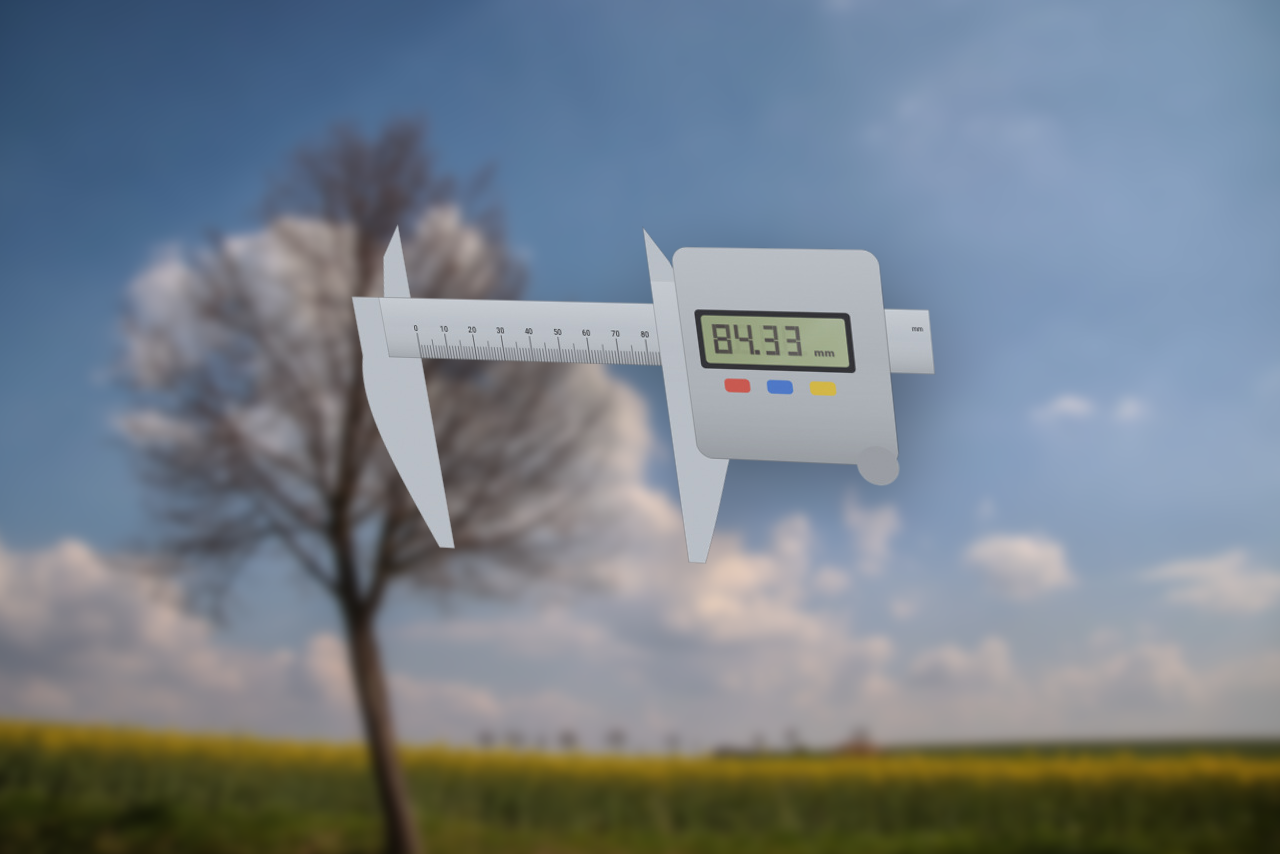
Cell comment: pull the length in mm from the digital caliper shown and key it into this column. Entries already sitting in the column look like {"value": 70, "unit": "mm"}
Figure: {"value": 84.33, "unit": "mm"}
